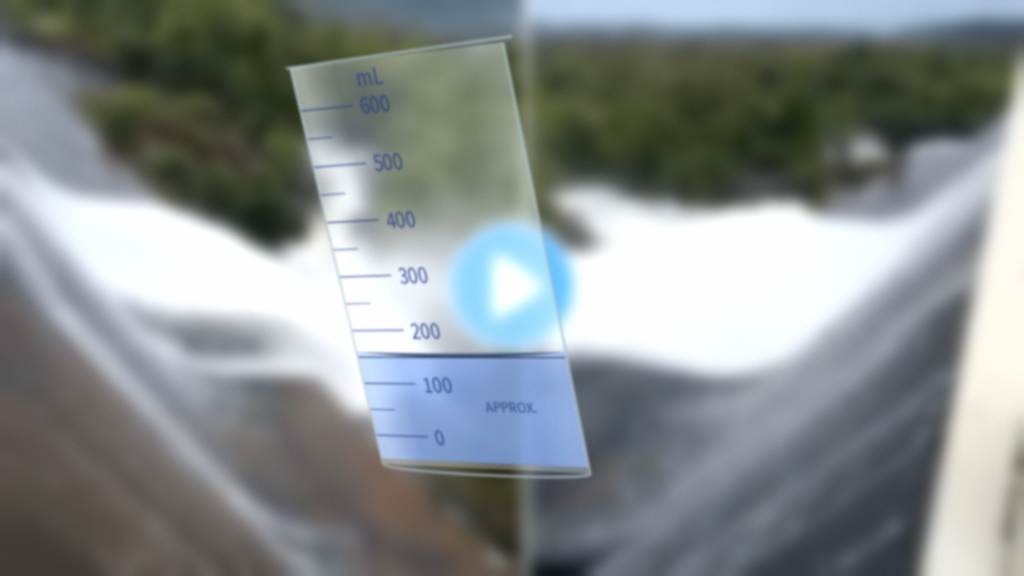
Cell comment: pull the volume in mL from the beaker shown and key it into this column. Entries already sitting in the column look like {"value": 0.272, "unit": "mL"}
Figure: {"value": 150, "unit": "mL"}
